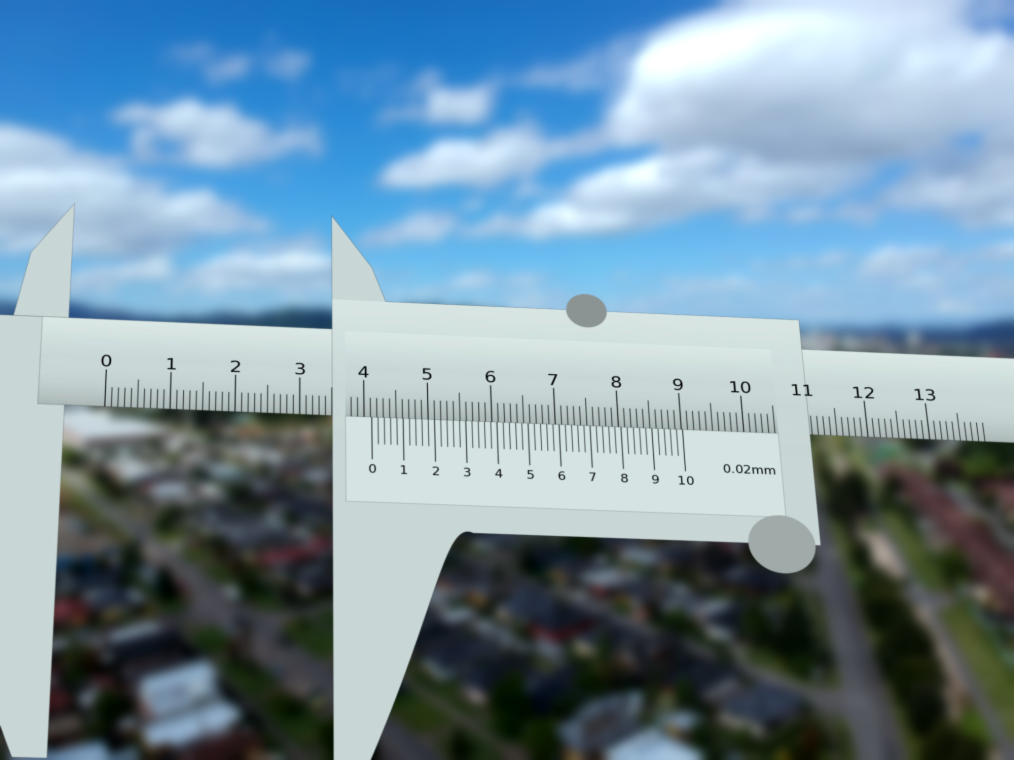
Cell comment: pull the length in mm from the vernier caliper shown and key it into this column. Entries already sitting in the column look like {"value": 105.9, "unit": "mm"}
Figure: {"value": 41.2, "unit": "mm"}
